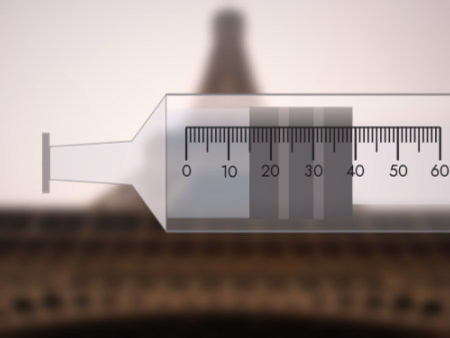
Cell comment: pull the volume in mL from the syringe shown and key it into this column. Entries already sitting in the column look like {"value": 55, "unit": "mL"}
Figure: {"value": 15, "unit": "mL"}
